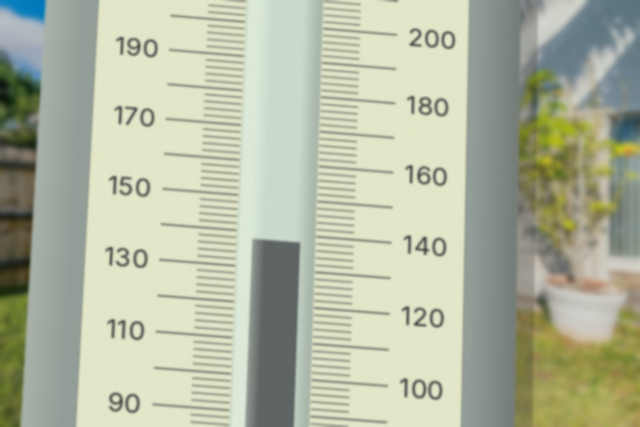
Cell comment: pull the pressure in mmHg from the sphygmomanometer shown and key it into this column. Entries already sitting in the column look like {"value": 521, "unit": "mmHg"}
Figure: {"value": 138, "unit": "mmHg"}
